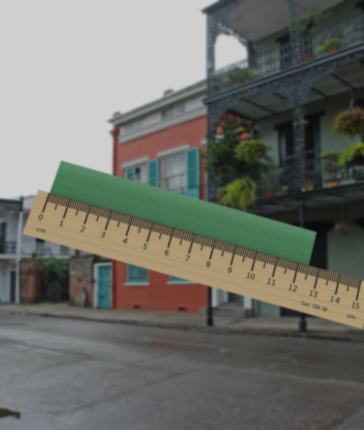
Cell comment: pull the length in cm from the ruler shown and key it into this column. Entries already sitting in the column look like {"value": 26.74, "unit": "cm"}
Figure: {"value": 12.5, "unit": "cm"}
